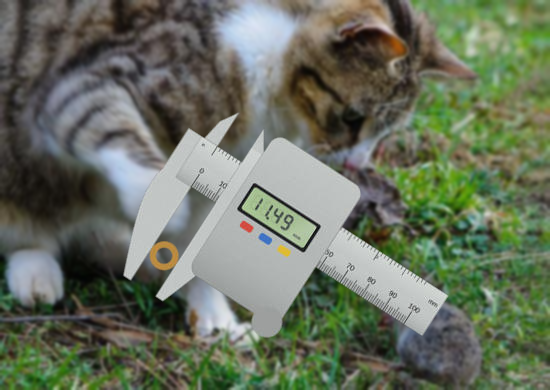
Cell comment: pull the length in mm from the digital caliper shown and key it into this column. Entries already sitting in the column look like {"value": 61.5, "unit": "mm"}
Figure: {"value": 11.49, "unit": "mm"}
